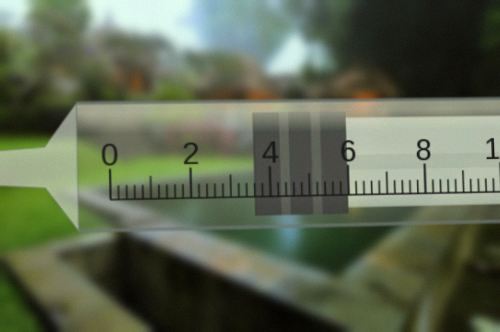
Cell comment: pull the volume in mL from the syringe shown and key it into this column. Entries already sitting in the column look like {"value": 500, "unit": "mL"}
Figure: {"value": 3.6, "unit": "mL"}
